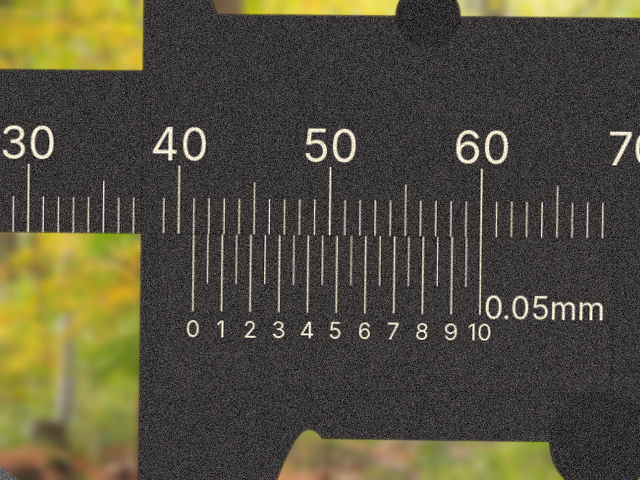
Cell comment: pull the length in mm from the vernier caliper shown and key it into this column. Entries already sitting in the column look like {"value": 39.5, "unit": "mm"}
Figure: {"value": 41.0, "unit": "mm"}
